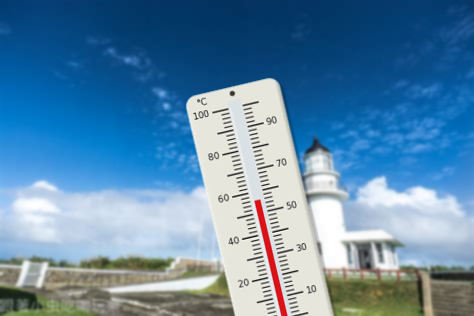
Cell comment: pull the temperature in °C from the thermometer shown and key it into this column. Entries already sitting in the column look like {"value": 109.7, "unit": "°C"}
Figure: {"value": 56, "unit": "°C"}
